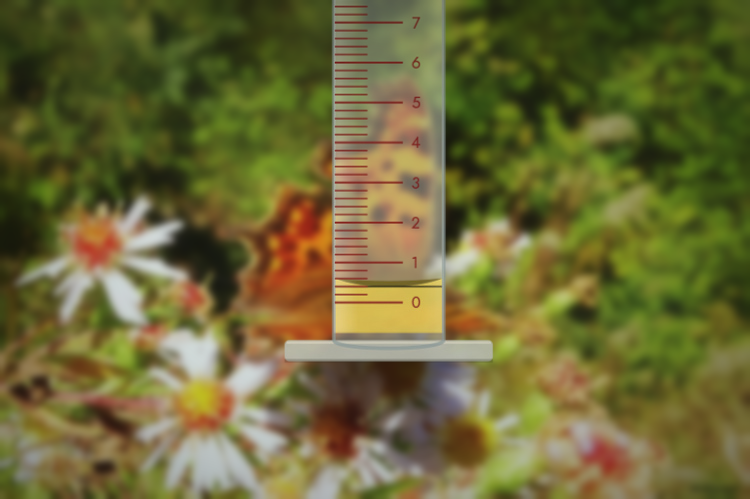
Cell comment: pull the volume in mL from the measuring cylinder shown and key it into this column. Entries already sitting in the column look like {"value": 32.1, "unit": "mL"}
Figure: {"value": 0.4, "unit": "mL"}
